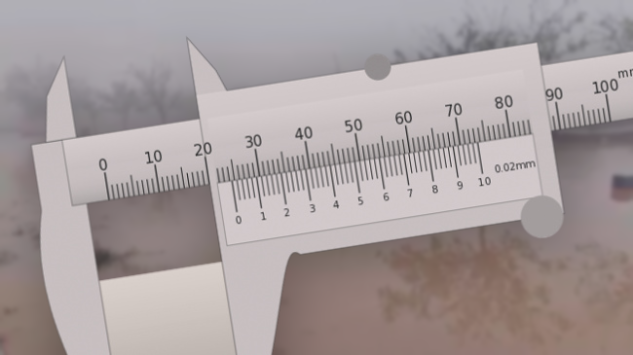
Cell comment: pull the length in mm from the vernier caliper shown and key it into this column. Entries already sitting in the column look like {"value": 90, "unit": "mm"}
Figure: {"value": 24.5, "unit": "mm"}
